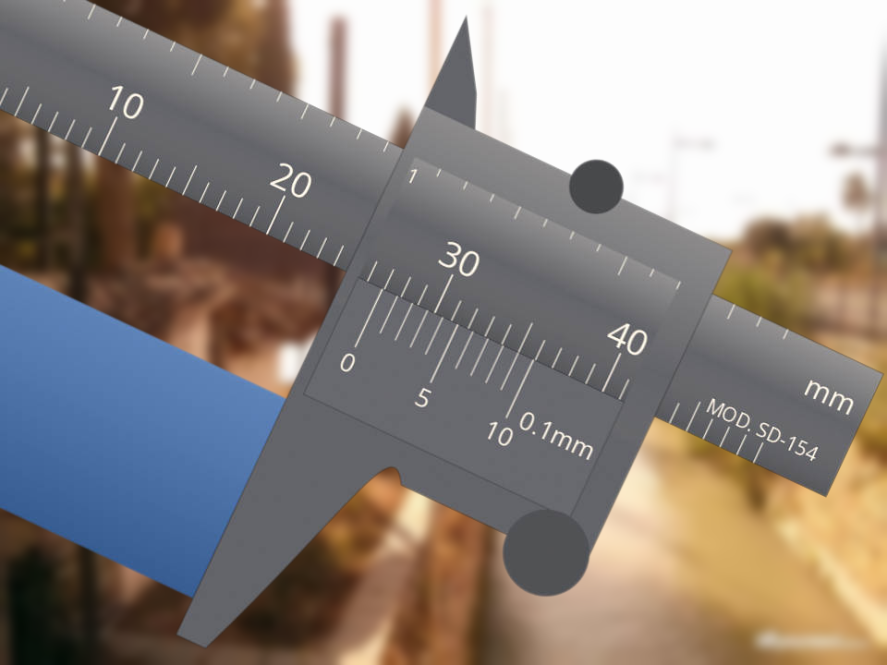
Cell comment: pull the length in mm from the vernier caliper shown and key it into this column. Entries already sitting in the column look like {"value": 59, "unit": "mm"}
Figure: {"value": 26.9, "unit": "mm"}
